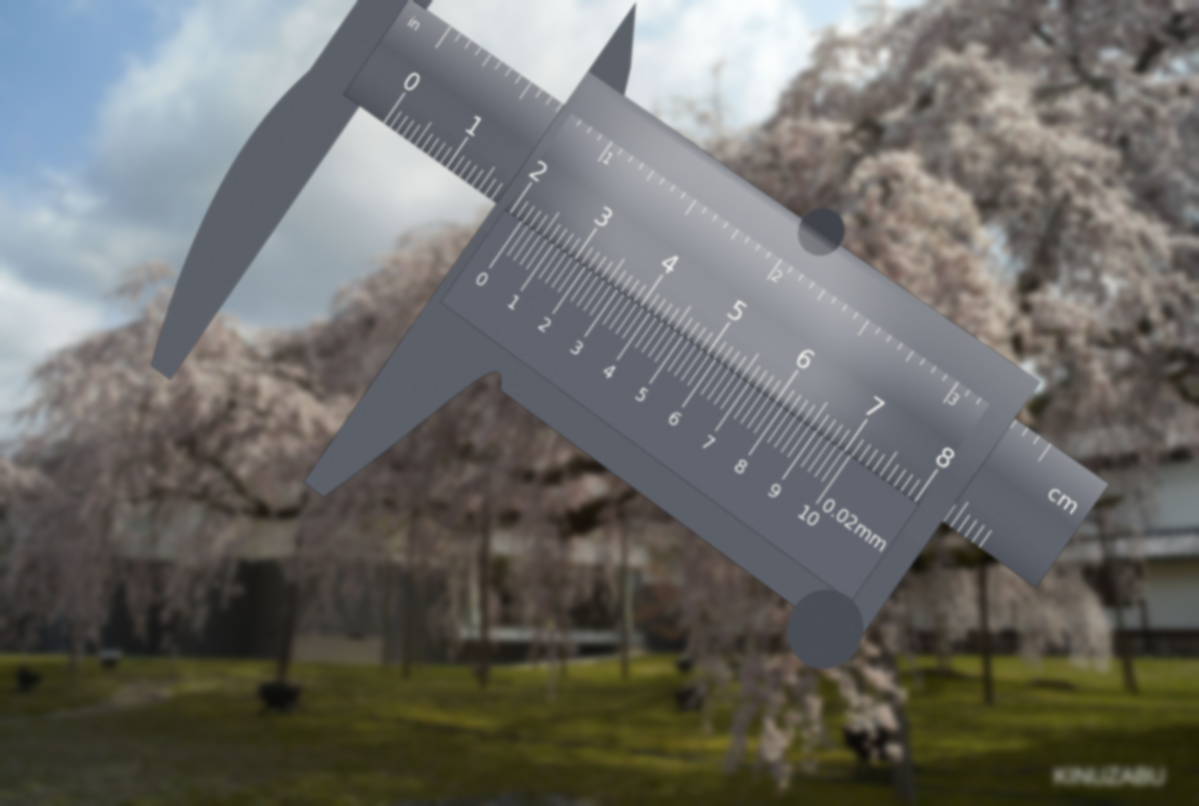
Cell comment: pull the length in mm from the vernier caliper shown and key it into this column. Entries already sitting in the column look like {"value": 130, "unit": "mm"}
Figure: {"value": 21.8, "unit": "mm"}
